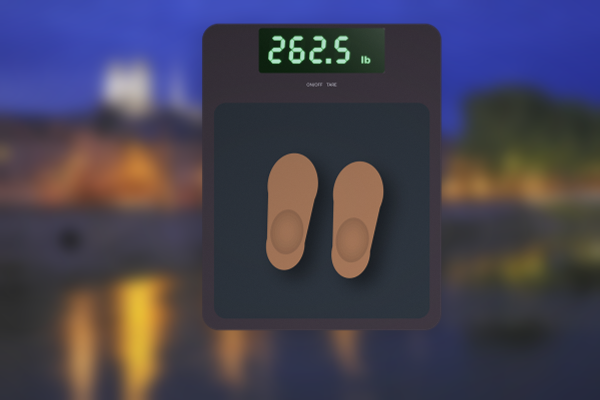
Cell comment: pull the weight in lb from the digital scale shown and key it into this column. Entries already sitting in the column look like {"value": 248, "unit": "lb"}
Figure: {"value": 262.5, "unit": "lb"}
